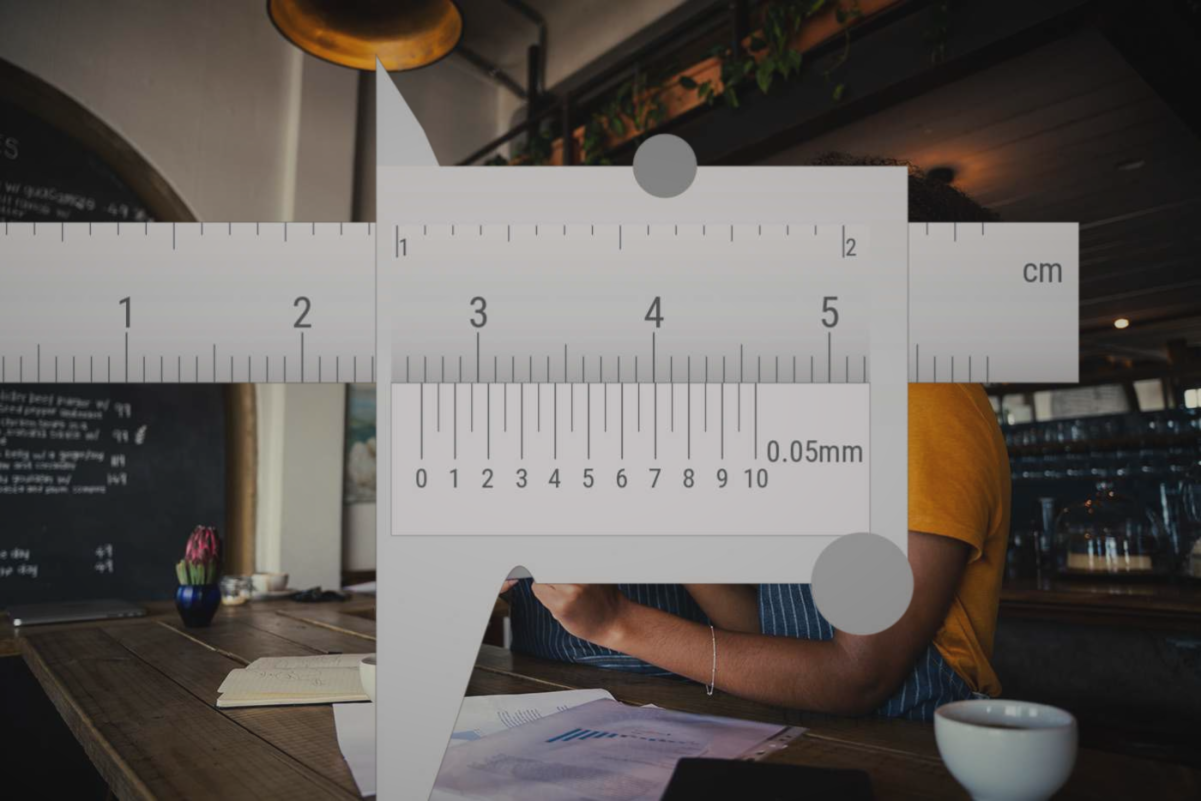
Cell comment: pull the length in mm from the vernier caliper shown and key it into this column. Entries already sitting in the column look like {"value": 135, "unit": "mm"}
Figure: {"value": 26.8, "unit": "mm"}
